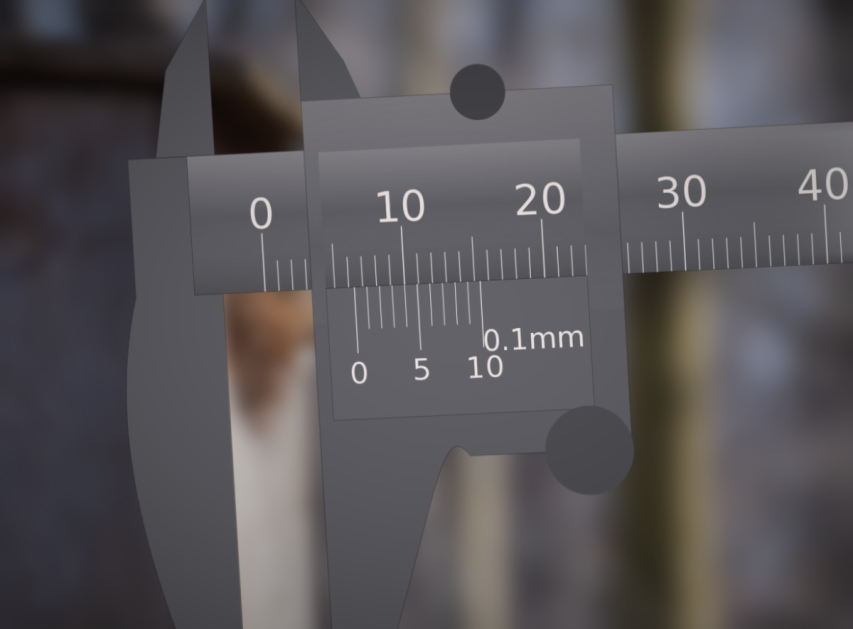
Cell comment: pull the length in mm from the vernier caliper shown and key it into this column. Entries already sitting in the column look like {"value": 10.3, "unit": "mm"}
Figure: {"value": 6.4, "unit": "mm"}
